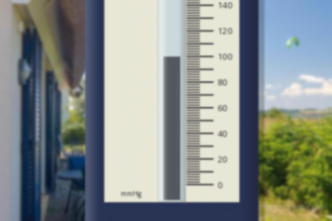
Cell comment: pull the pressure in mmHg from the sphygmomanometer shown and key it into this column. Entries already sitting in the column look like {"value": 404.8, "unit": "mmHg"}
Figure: {"value": 100, "unit": "mmHg"}
